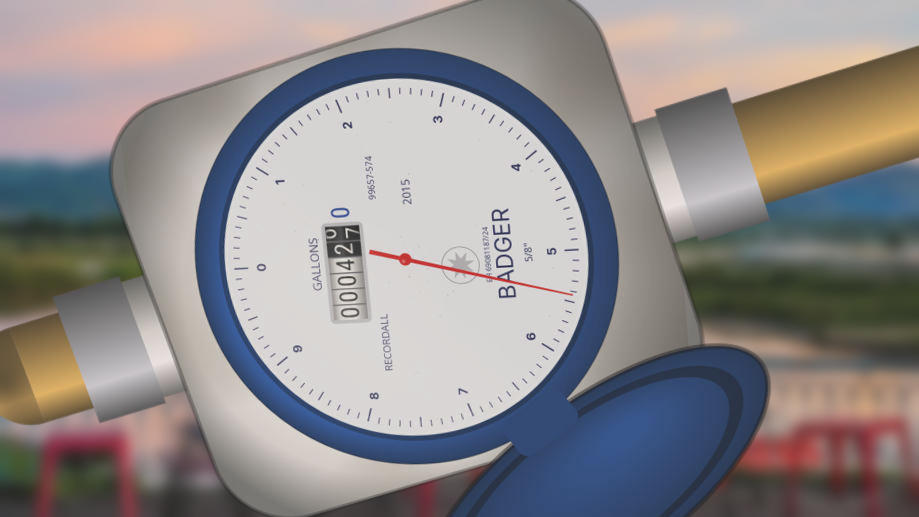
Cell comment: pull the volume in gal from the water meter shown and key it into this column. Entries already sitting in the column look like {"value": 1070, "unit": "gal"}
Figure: {"value": 4265.4, "unit": "gal"}
